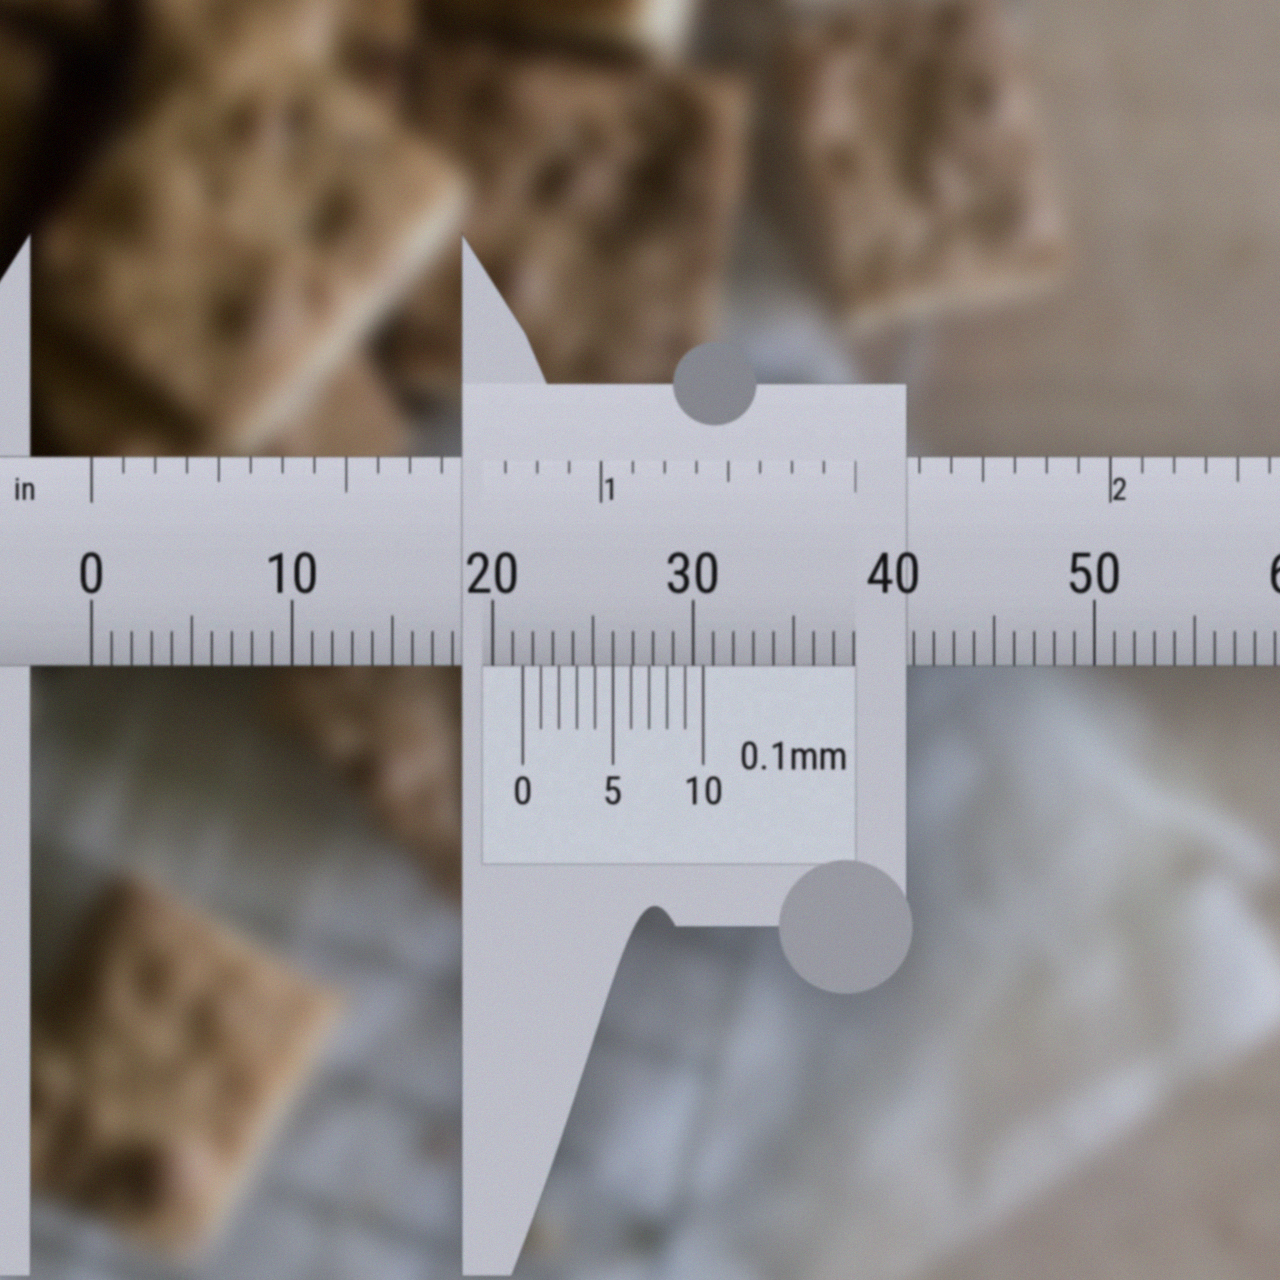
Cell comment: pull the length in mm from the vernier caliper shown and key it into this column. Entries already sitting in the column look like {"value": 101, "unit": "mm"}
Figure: {"value": 21.5, "unit": "mm"}
